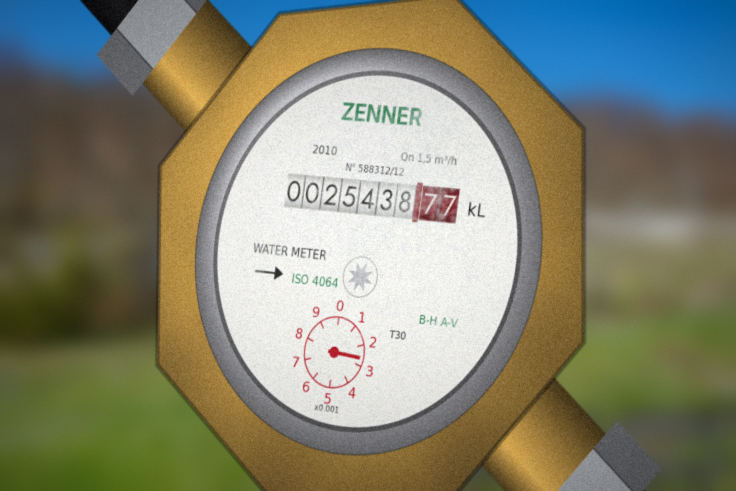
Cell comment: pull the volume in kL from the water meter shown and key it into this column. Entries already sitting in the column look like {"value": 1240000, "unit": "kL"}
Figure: {"value": 25438.772, "unit": "kL"}
